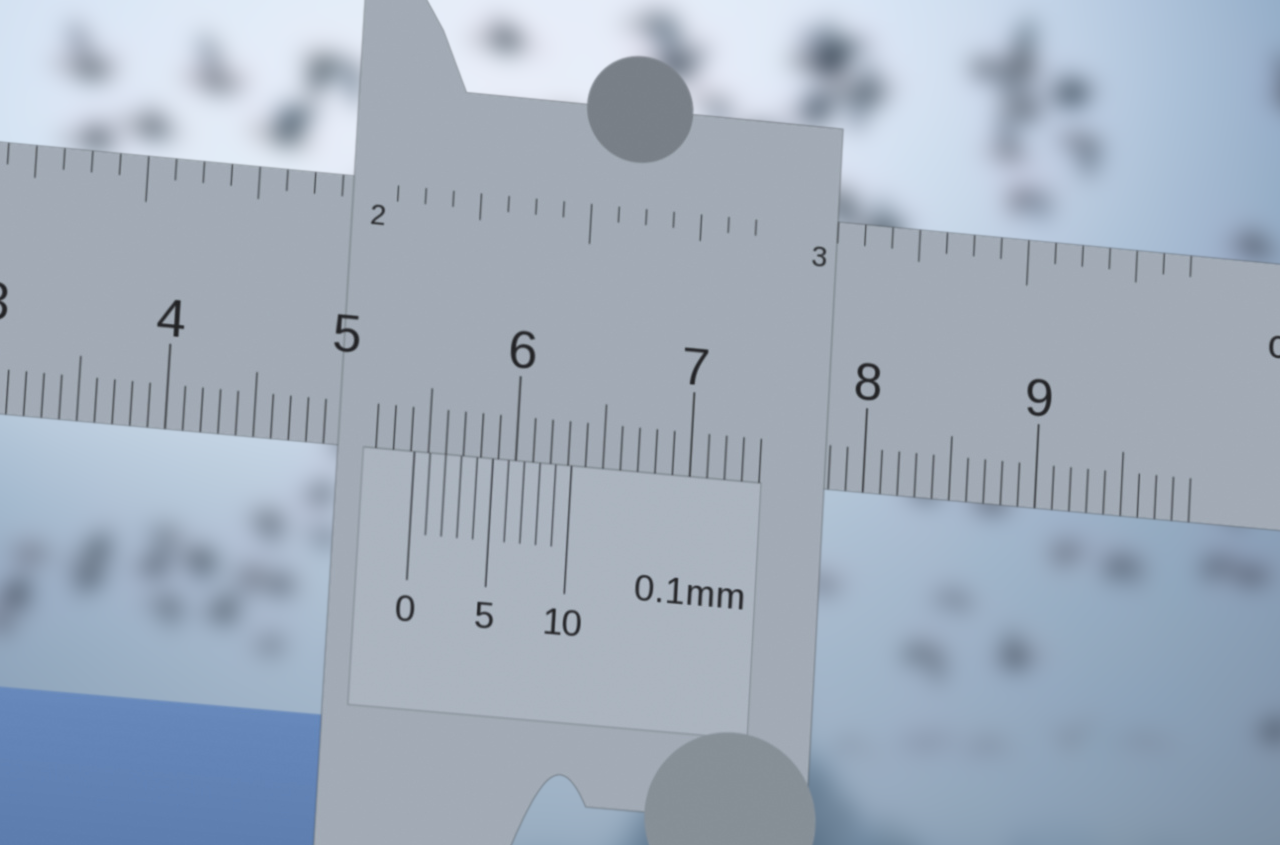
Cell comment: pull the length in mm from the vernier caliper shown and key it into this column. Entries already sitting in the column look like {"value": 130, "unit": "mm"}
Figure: {"value": 54.2, "unit": "mm"}
